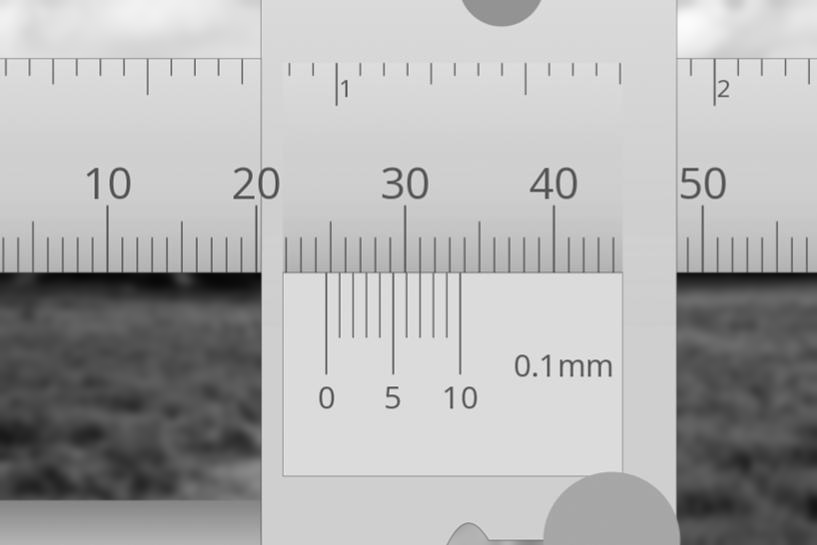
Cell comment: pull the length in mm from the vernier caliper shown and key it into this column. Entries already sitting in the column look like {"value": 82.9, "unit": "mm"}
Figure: {"value": 24.7, "unit": "mm"}
